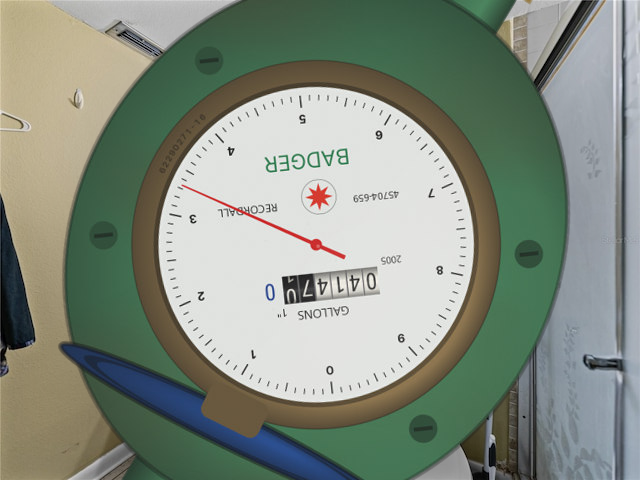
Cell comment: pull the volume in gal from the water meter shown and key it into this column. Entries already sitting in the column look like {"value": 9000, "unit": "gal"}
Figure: {"value": 414703.3, "unit": "gal"}
